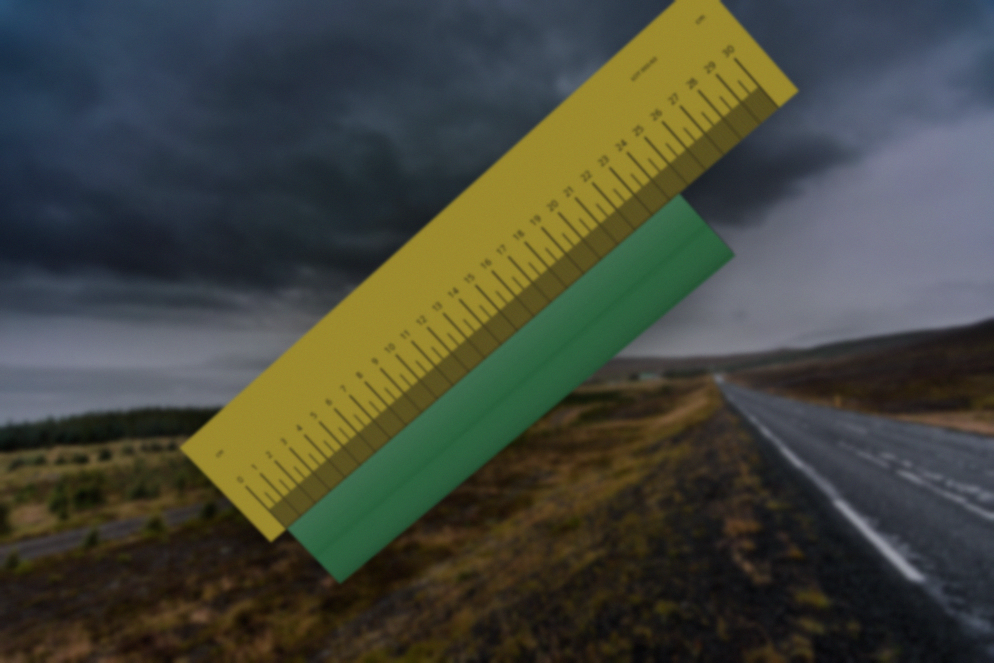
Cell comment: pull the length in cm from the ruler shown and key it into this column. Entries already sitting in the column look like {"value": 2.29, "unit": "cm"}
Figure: {"value": 24.5, "unit": "cm"}
